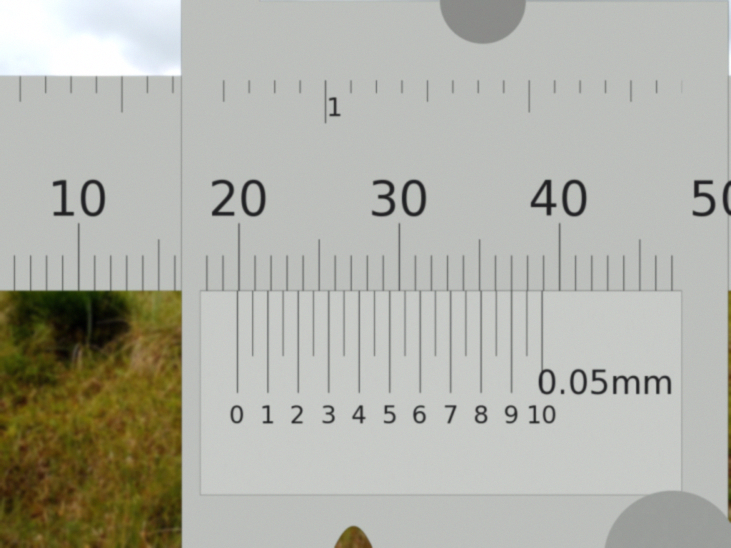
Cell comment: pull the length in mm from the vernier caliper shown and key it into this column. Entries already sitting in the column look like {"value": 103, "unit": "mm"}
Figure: {"value": 19.9, "unit": "mm"}
